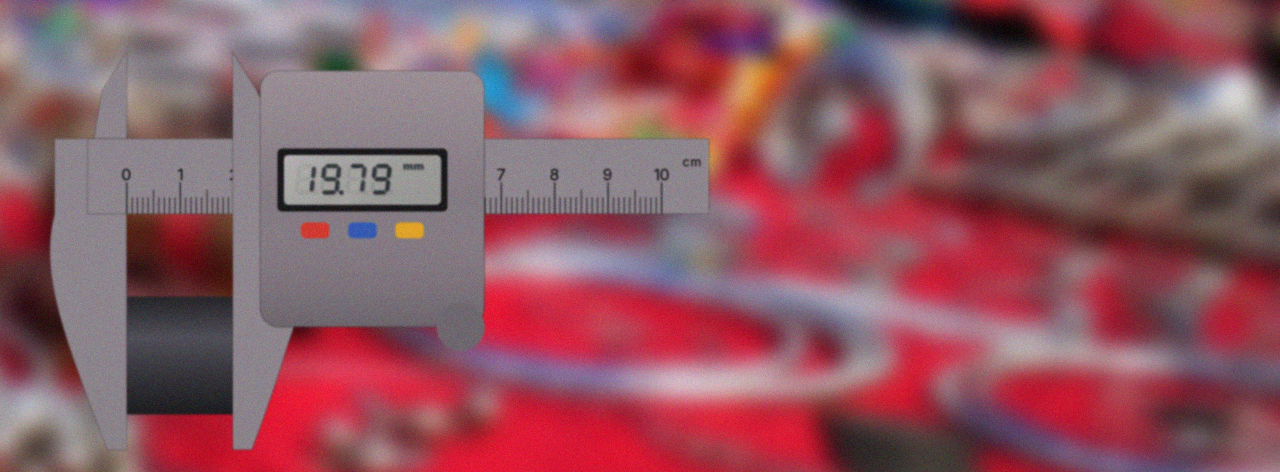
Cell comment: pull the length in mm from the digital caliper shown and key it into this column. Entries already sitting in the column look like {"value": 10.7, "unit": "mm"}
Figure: {"value": 19.79, "unit": "mm"}
